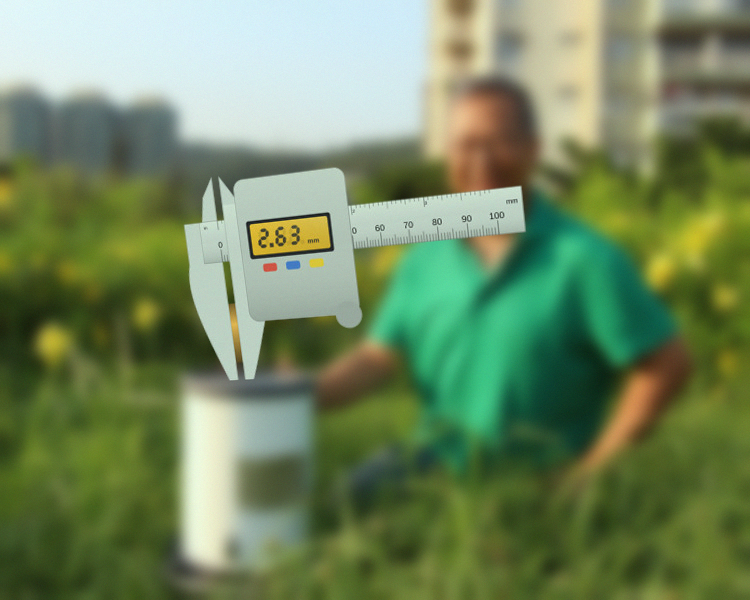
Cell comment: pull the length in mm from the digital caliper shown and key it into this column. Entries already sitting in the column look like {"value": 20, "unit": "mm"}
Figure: {"value": 2.63, "unit": "mm"}
